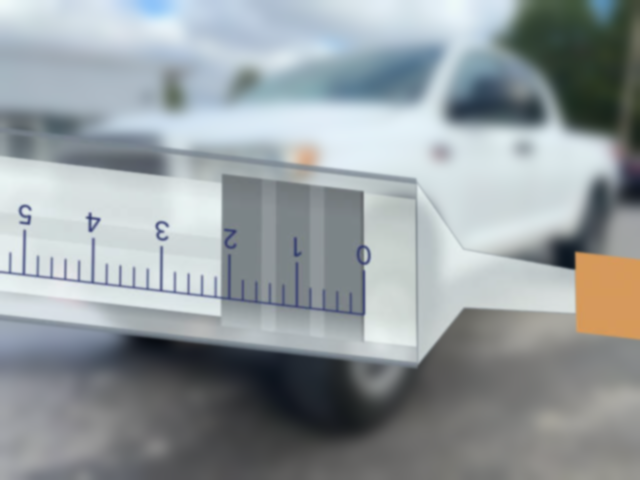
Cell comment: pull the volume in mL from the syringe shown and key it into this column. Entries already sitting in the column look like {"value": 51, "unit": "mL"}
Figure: {"value": 0, "unit": "mL"}
